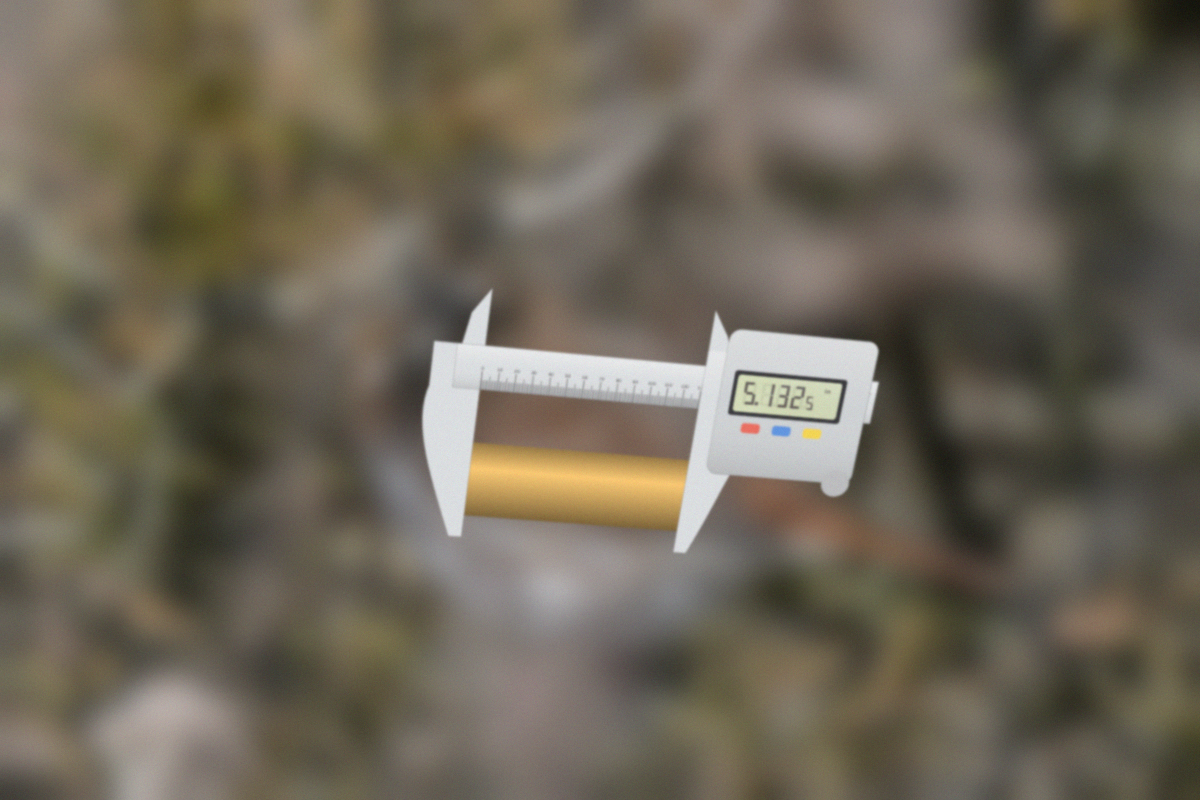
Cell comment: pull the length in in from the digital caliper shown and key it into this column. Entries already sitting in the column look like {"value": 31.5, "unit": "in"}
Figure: {"value": 5.1325, "unit": "in"}
